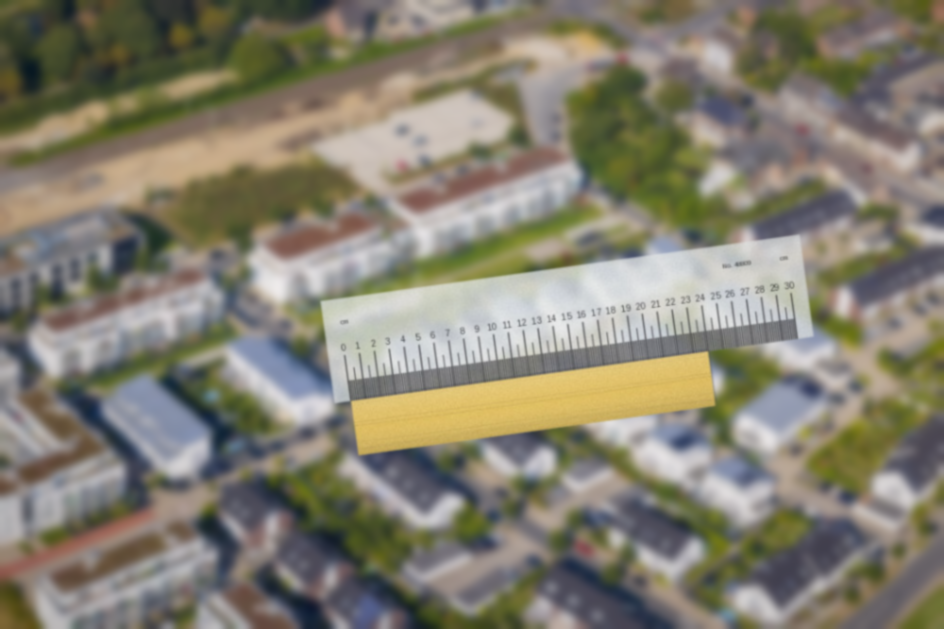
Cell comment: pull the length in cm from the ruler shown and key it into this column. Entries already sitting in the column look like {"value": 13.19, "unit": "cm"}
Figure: {"value": 24, "unit": "cm"}
